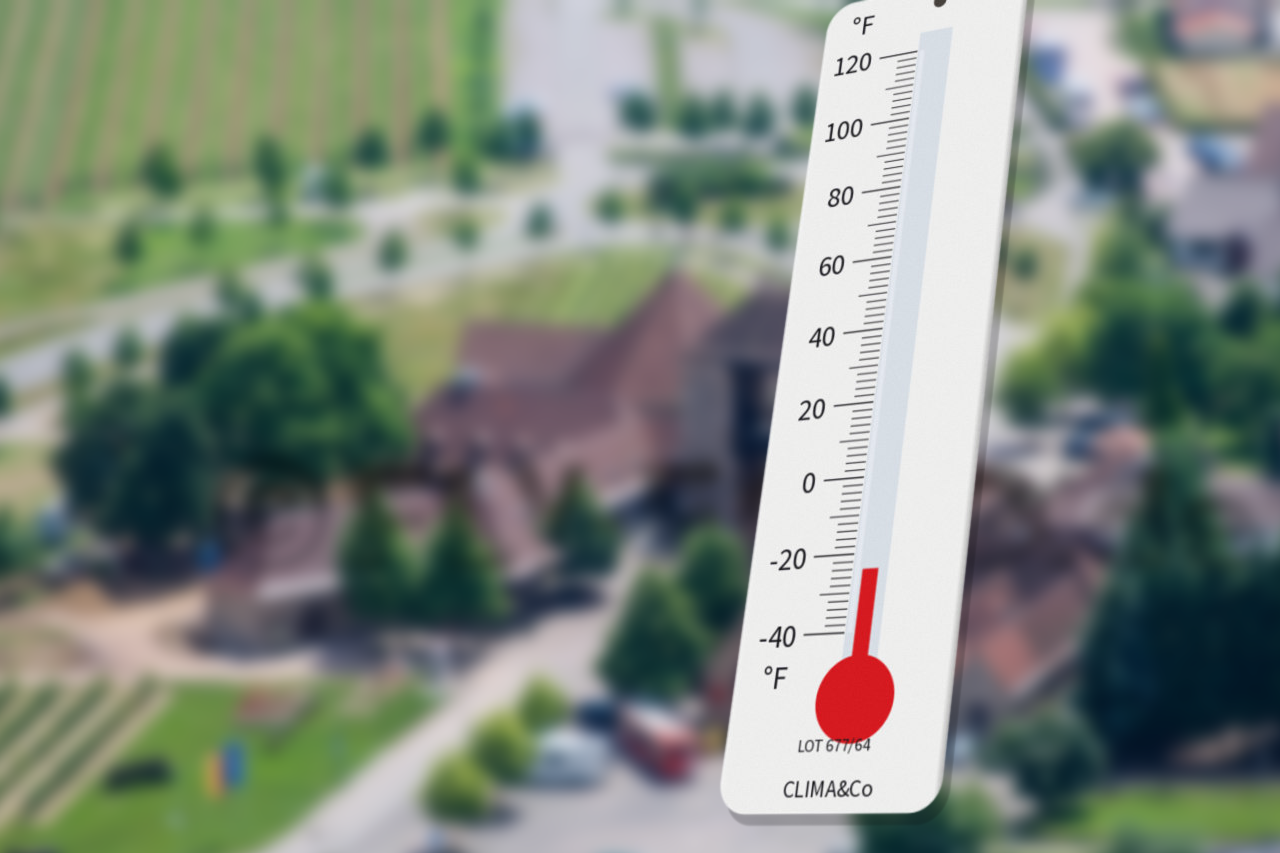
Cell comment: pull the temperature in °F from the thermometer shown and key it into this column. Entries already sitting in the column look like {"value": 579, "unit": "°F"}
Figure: {"value": -24, "unit": "°F"}
